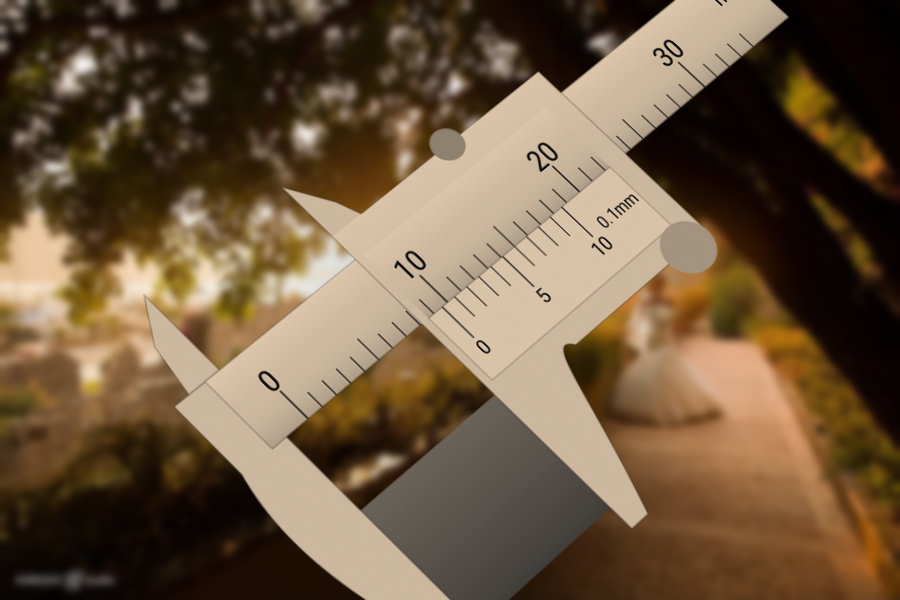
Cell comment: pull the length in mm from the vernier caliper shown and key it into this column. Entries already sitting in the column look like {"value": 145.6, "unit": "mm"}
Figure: {"value": 9.6, "unit": "mm"}
